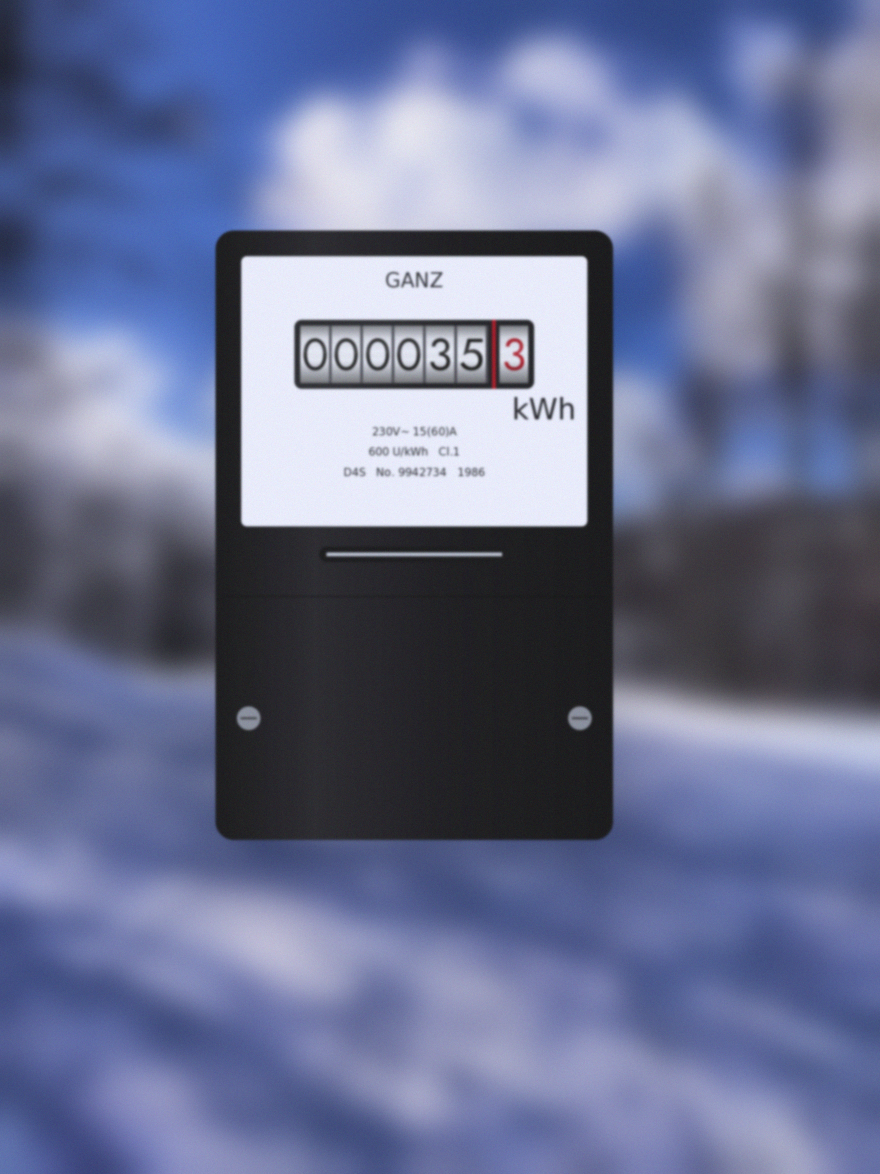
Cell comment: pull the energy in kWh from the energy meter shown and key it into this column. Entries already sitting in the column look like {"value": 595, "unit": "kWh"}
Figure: {"value": 35.3, "unit": "kWh"}
